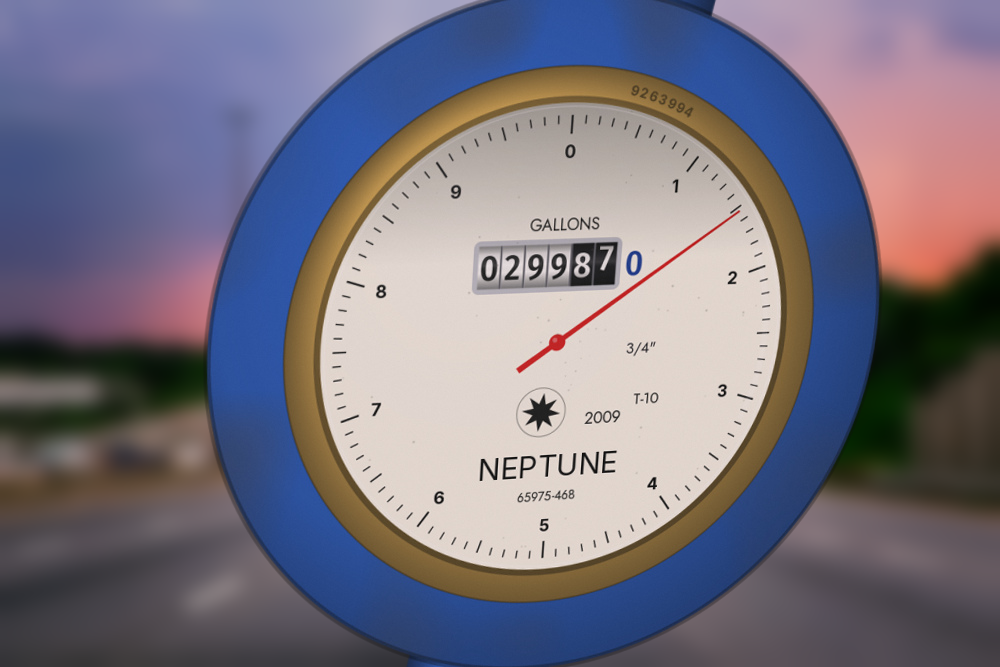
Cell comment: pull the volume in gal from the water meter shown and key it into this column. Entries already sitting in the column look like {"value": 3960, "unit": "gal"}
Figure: {"value": 299871.5, "unit": "gal"}
